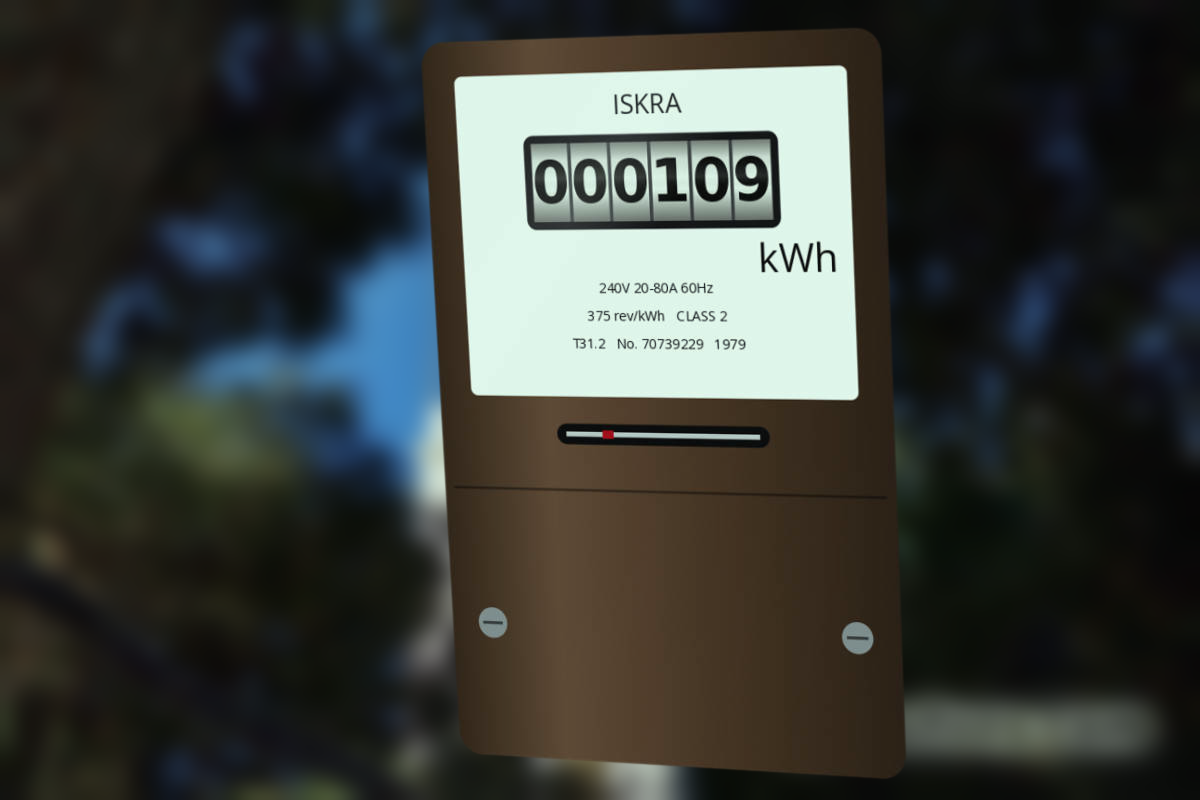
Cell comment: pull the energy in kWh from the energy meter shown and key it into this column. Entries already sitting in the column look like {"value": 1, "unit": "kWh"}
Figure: {"value": 109, "unit": "kWh"}
